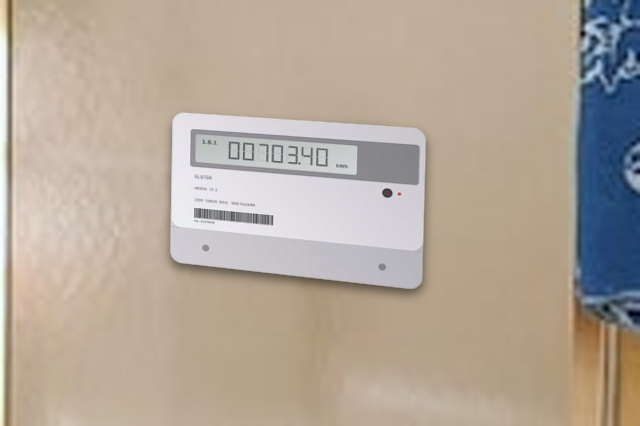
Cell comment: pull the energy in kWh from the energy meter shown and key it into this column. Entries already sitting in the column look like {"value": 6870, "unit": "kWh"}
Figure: {"value": 703.40, "unit": "kWh"}
